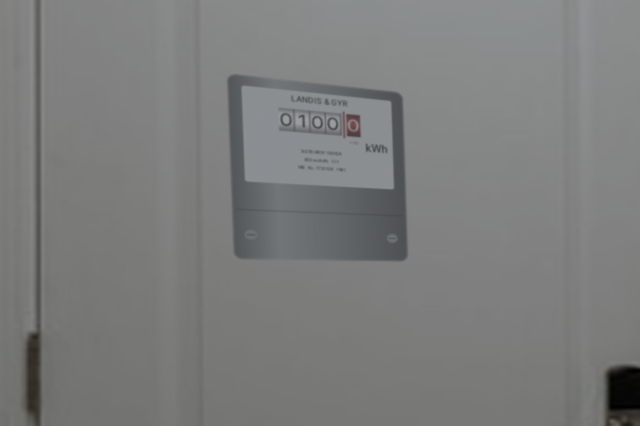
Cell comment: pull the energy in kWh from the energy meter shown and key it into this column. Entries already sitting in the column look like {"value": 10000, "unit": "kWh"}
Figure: {"value": 100.0, "unit": "kWh"}
